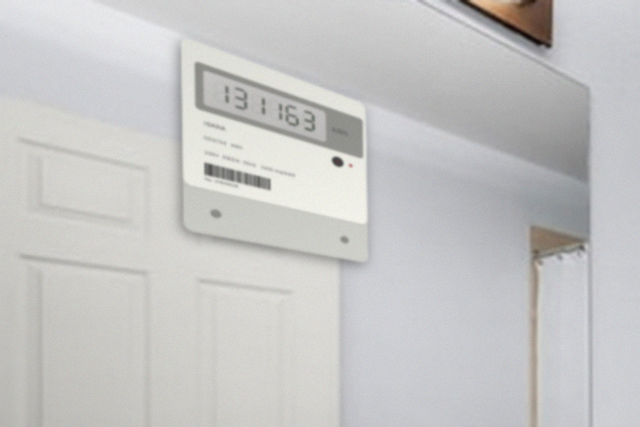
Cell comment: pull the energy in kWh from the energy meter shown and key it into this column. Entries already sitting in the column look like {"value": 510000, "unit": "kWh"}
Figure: {"value": 131163, "unit": "kWh"}
